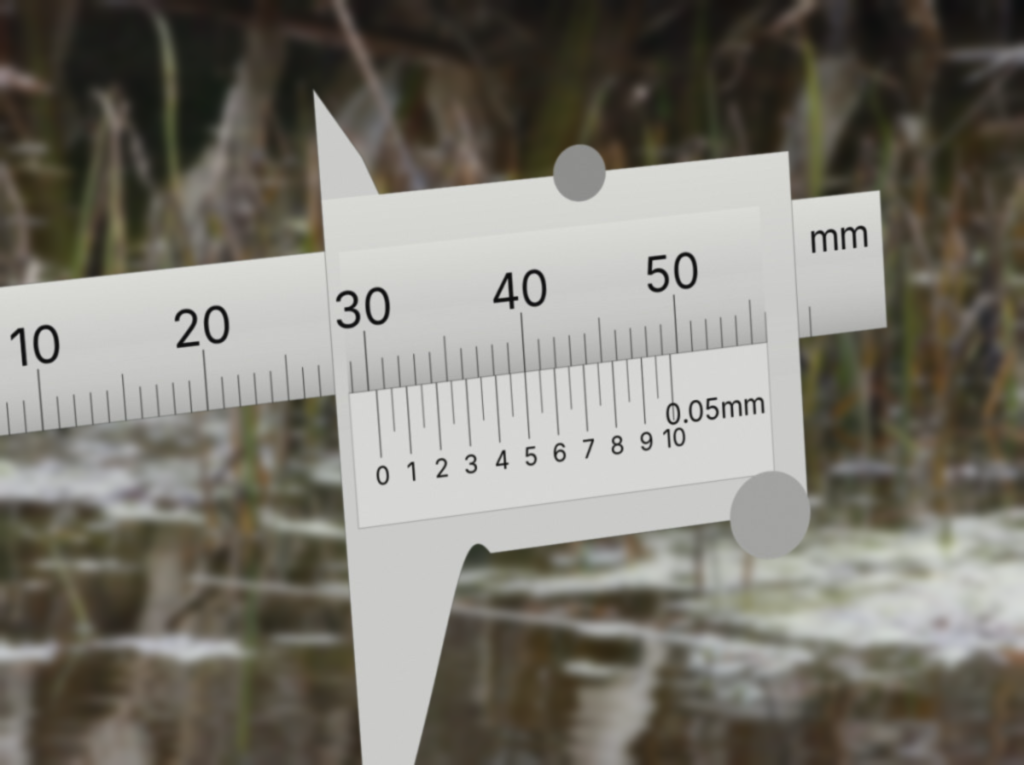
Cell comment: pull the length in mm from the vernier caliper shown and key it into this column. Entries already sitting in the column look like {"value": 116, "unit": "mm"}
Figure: {"value": 30.5, "unit": "mm"}
